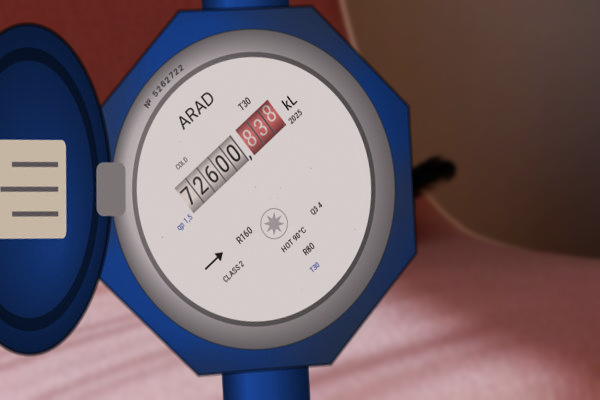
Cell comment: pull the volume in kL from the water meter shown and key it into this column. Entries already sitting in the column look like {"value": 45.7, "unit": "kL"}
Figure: {"value": 72600.838, "unit": "kL"}
